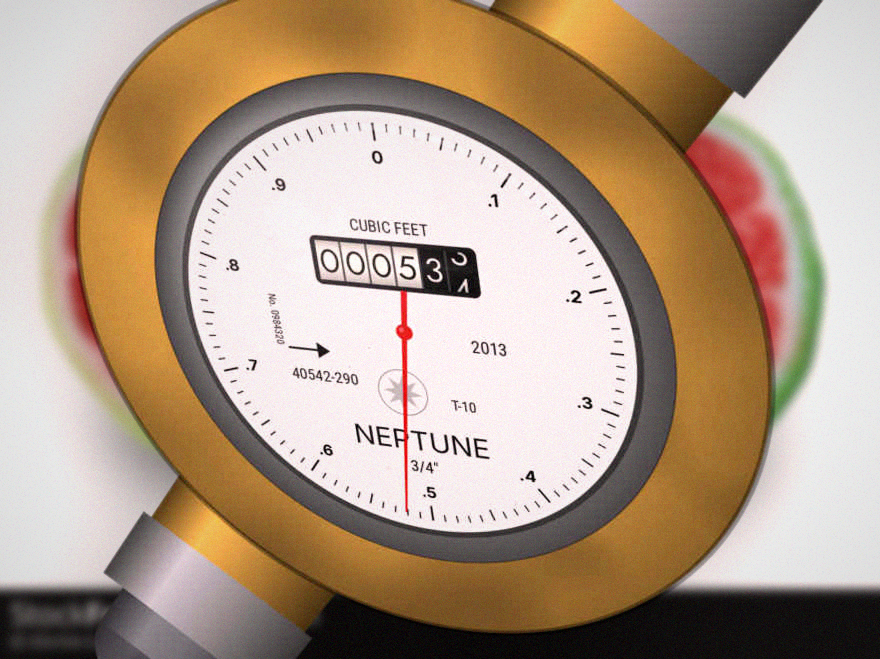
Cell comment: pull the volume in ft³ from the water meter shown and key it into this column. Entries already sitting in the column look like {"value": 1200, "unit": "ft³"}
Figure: {"value": 533.52, "unit": "ft³"}
